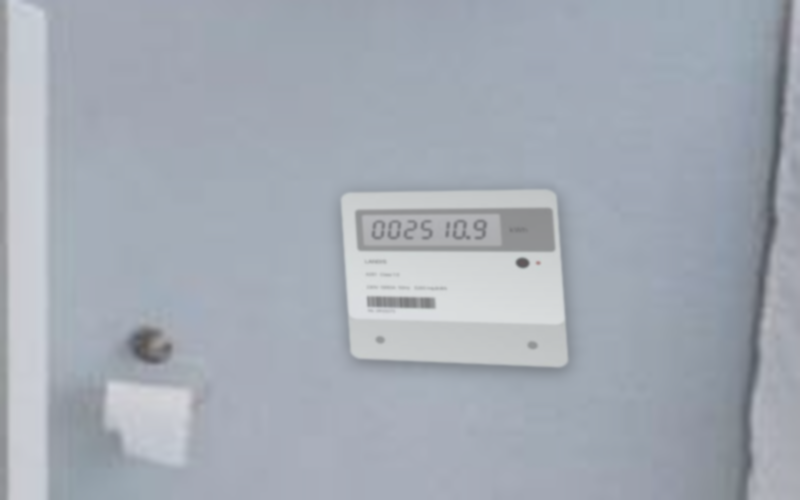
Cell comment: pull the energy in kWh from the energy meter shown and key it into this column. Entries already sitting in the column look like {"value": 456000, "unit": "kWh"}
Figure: {"value": 2510.9, "unit": "kWh"}
